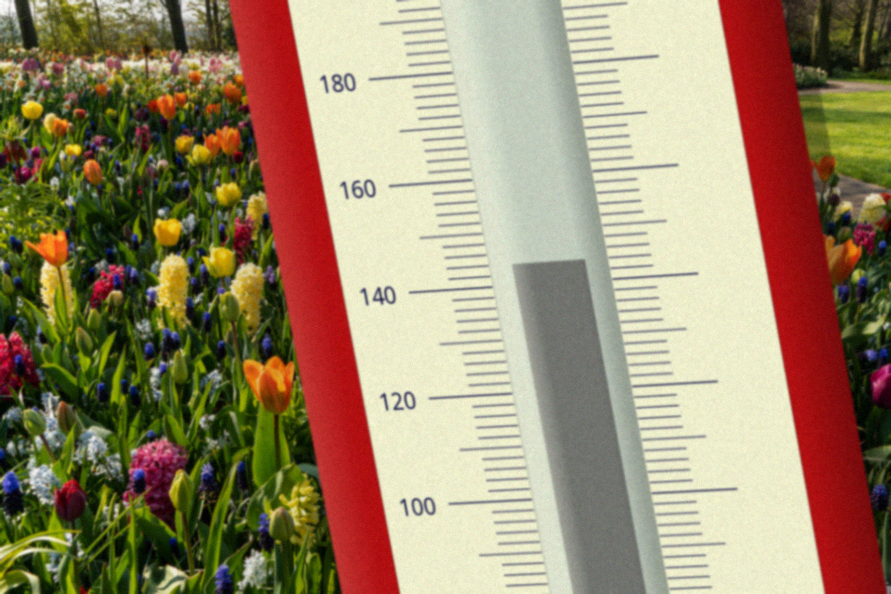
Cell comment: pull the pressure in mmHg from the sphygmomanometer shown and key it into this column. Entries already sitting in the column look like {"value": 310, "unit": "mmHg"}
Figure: {"value": 144, "unit": "mmHg"}
